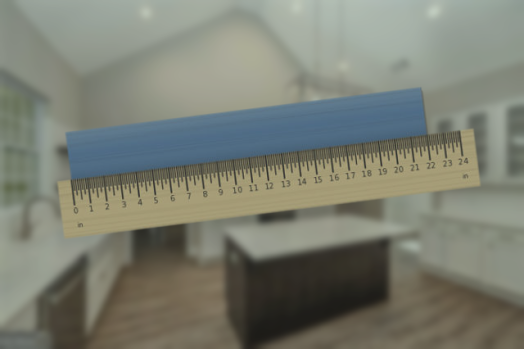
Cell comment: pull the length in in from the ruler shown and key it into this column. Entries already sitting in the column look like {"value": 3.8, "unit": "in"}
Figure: {"value": 22, "unit": "in"}
